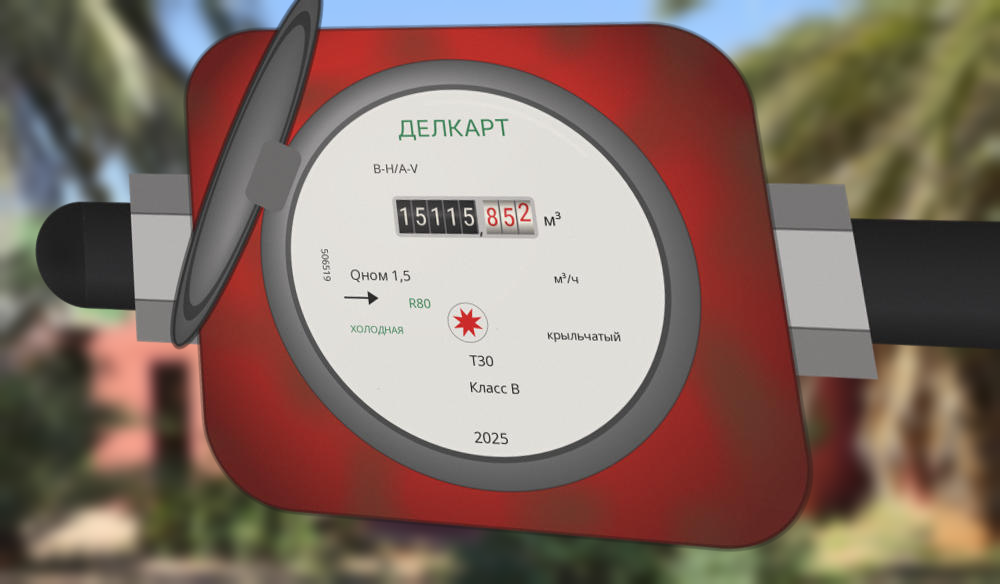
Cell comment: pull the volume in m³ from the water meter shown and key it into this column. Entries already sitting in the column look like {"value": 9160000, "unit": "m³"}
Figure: {"value": 15115.852, "unit": "m³"}
